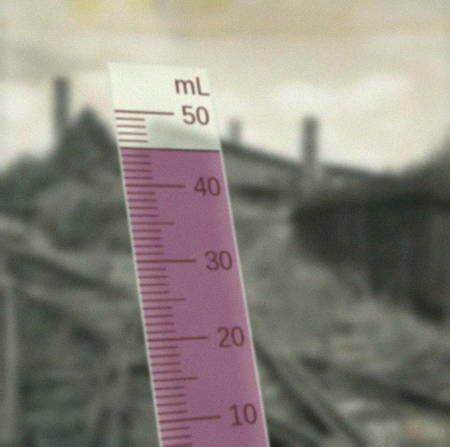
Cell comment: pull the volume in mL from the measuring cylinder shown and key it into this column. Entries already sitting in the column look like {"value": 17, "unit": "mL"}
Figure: {"value": 45, "unit": "mL"}
